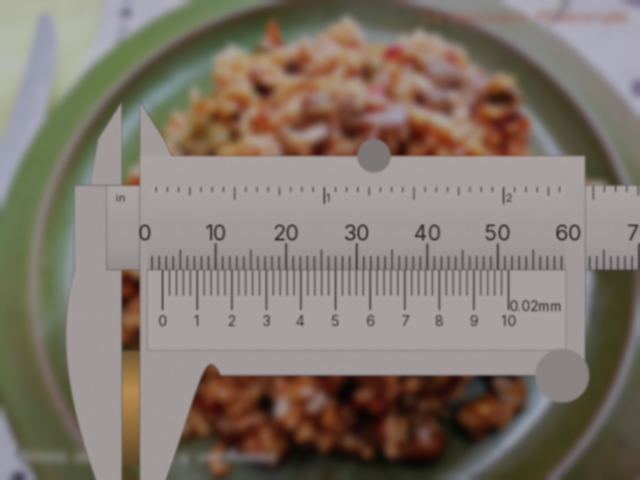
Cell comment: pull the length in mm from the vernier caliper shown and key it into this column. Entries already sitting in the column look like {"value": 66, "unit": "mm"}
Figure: {"value": 2.5, "unit": "mm"}
